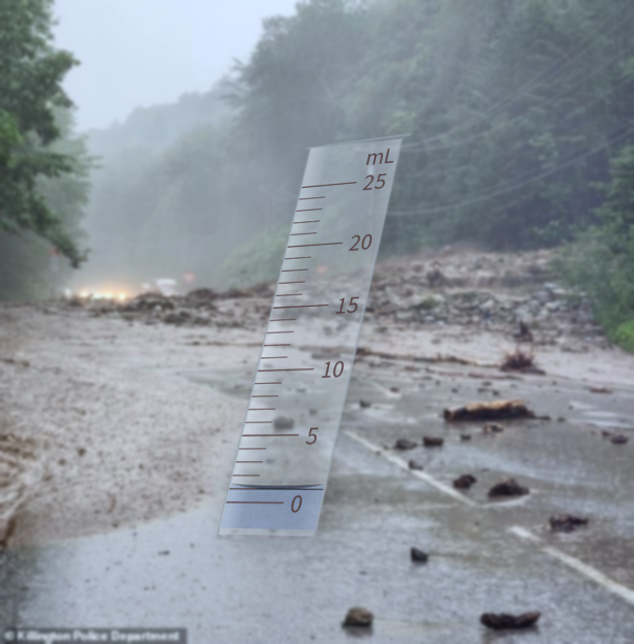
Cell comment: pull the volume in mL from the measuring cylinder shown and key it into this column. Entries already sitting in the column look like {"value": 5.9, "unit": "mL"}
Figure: {"value": 1, "unit": "mL"}
